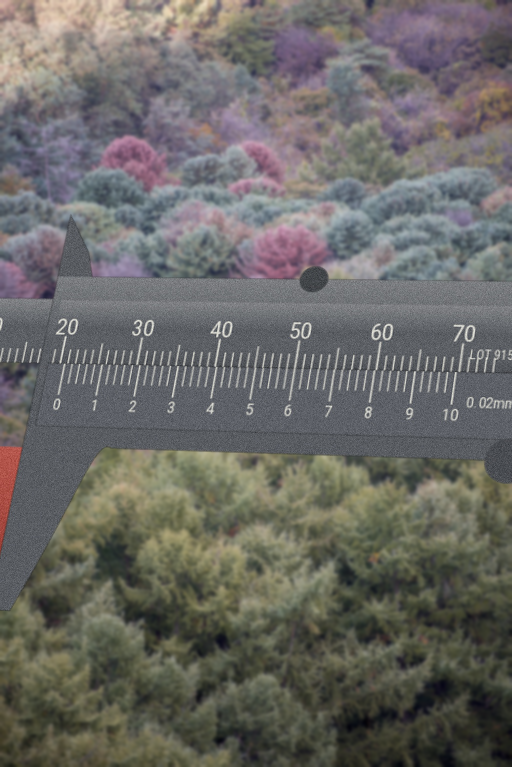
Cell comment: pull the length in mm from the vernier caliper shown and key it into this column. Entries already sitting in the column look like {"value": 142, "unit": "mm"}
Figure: {"value": 20.6, "unit": "mm"}
